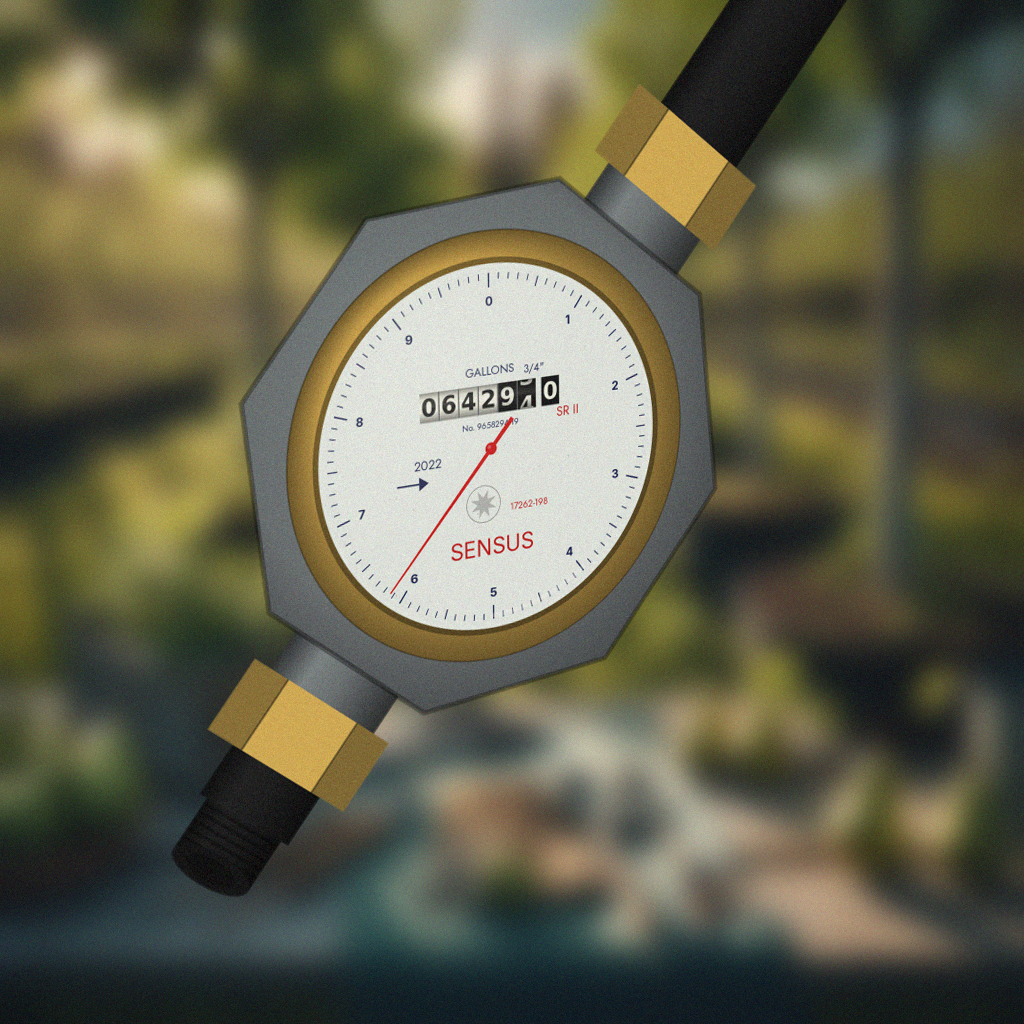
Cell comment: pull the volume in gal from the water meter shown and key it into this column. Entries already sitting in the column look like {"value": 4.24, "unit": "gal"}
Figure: {"value": 642936.1, "unit": "gal"}
